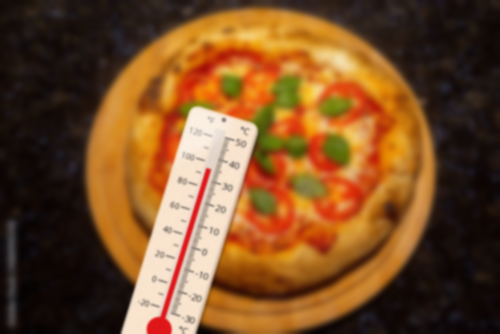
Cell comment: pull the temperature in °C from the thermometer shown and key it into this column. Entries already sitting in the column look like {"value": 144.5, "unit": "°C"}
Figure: {"value": 35, "unit": "°C"}
